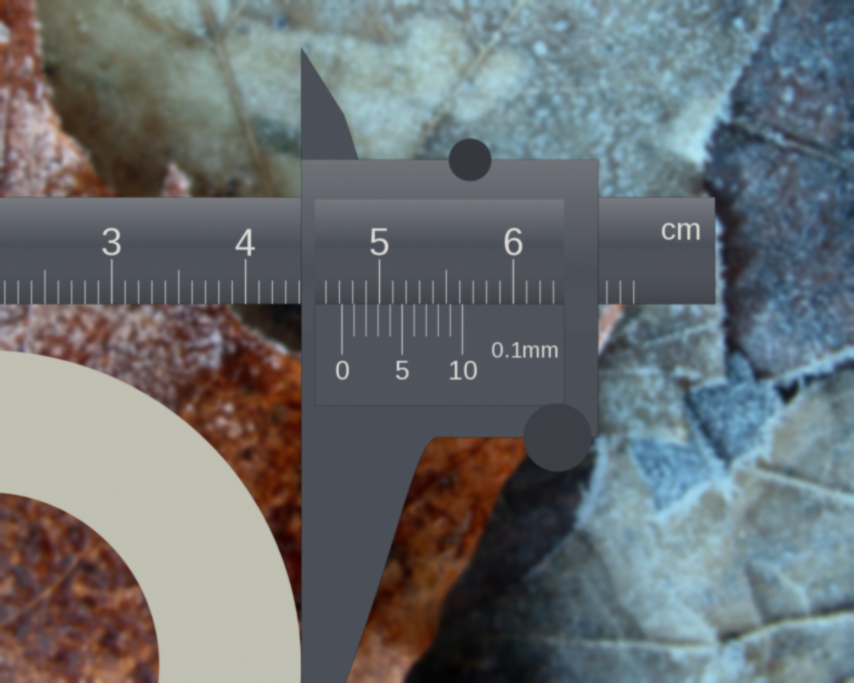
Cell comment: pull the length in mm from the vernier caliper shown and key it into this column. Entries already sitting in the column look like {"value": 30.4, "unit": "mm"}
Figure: {"value": 47.2, "unit": "mm"}
